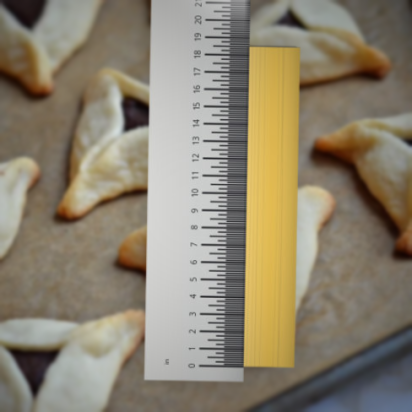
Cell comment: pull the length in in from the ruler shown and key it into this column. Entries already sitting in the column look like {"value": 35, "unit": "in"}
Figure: {"value": 18.5, "unit": "in"}
